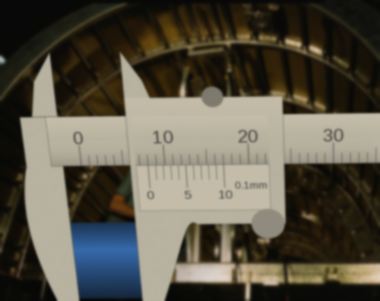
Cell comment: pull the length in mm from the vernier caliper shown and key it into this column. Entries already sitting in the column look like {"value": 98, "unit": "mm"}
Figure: {"value": 8.0, "unit": "mm"}
